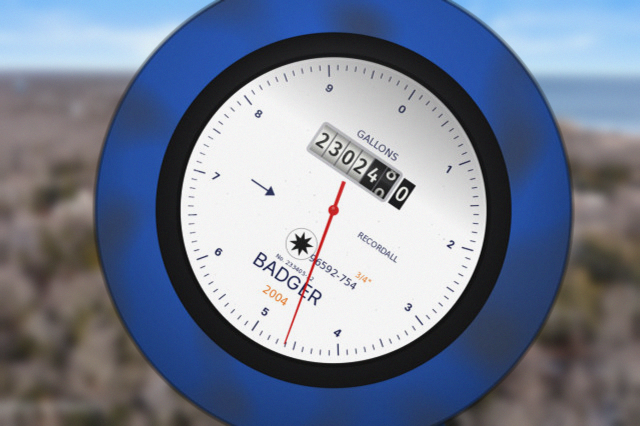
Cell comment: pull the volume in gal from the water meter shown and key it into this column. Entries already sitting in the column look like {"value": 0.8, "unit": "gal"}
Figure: {"value": 2302484.6, "unit": "gal"}
